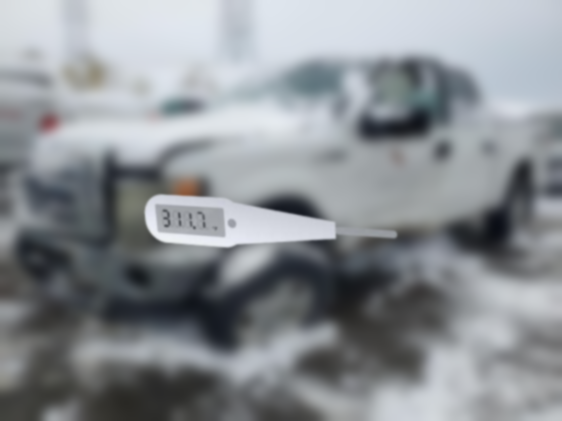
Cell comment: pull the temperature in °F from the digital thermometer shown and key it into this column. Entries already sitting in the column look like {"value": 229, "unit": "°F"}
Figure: {"value": 311.7, "unit": "°F"}
